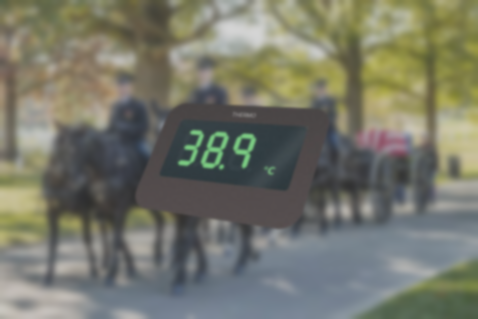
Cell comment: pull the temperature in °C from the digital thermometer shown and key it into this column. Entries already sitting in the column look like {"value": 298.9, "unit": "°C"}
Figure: {"value": 38.9, "unit": "°C"}
